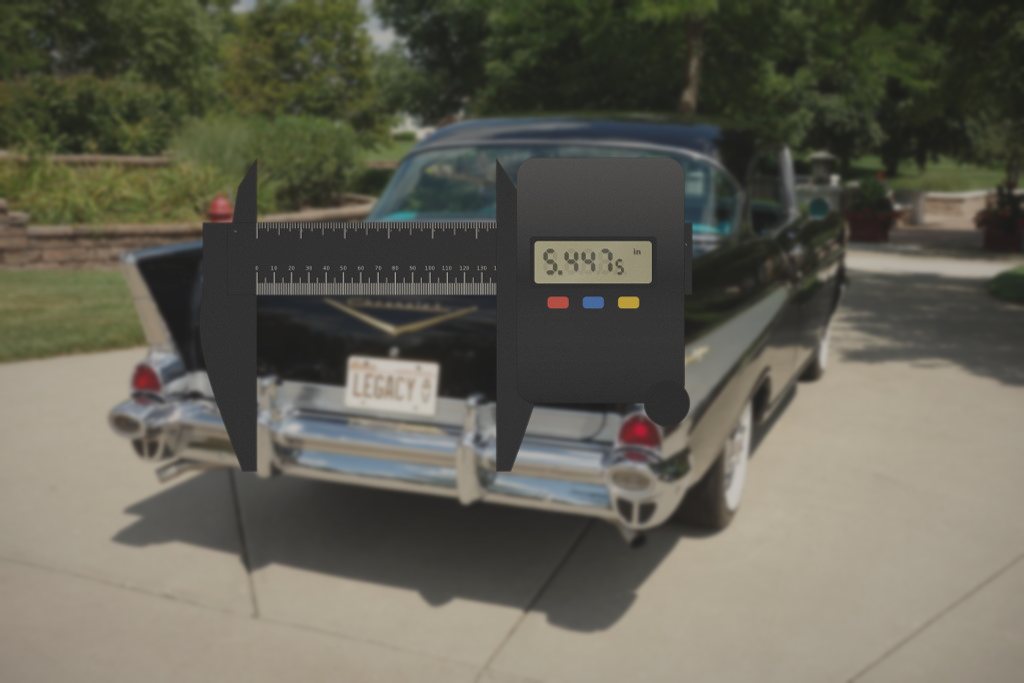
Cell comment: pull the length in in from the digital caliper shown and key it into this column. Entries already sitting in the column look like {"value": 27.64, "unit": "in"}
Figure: {"value": 5.4475, "unit": "in"}
